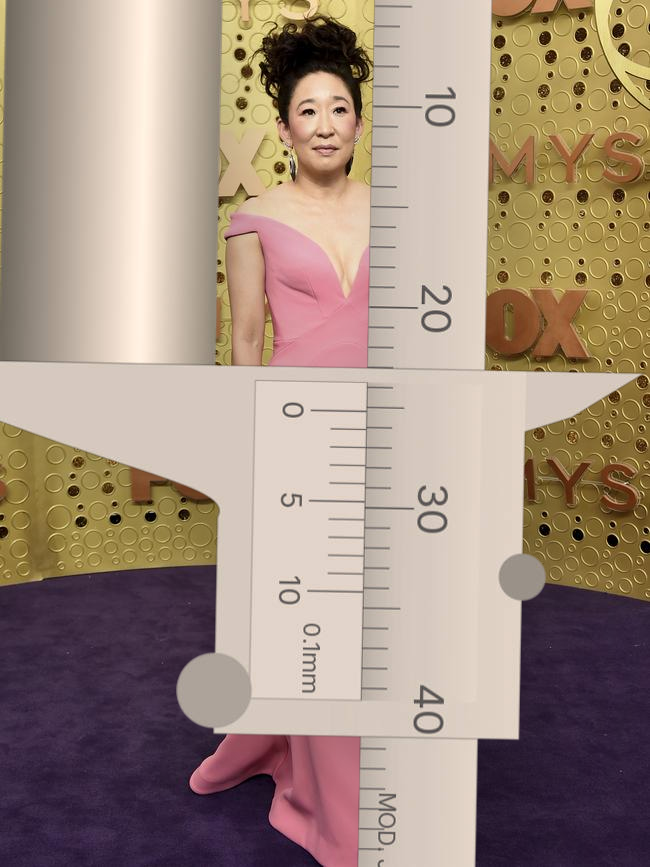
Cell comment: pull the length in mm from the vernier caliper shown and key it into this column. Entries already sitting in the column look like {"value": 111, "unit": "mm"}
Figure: {"value": 25.2, "unit": "mm"}
